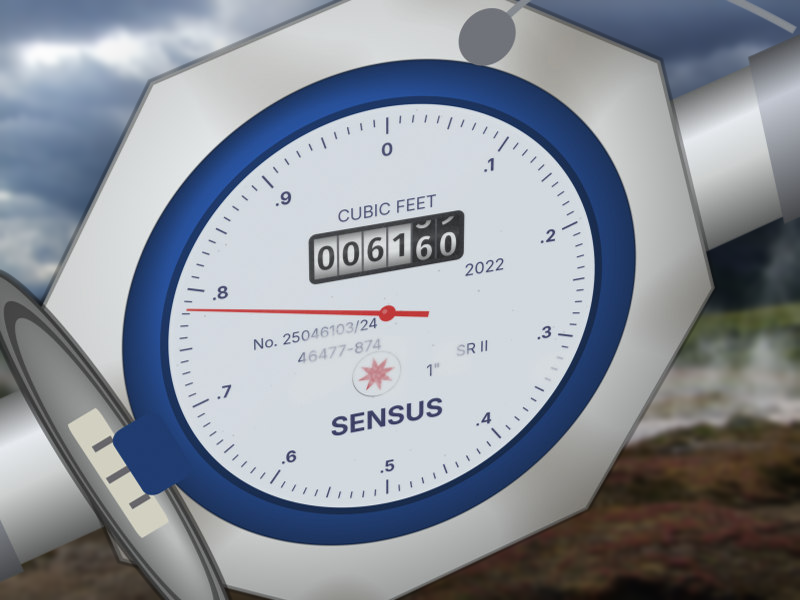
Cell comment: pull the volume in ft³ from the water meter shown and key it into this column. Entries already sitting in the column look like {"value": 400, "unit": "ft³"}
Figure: {"value": 6159.78, "unit": "ft³"}
